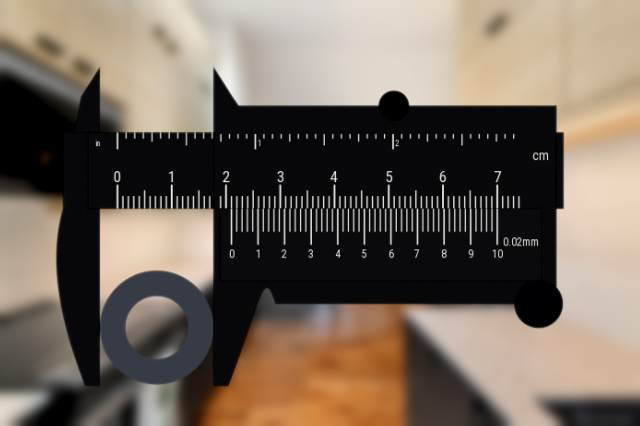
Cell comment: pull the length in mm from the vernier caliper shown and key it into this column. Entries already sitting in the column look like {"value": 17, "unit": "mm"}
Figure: {"value": 21.0, "unit": "mm"}
